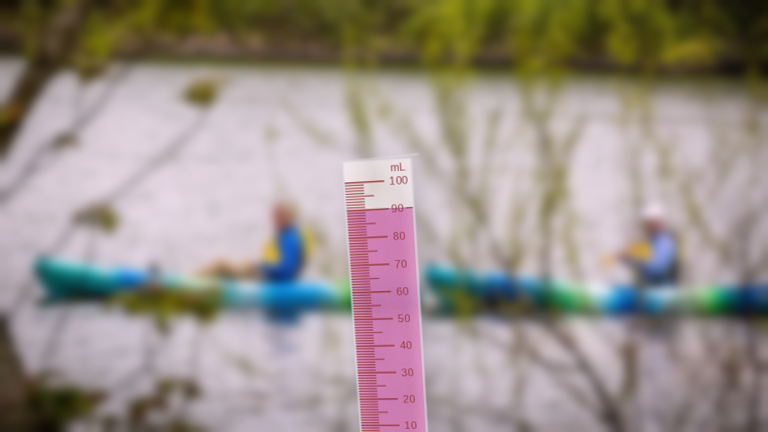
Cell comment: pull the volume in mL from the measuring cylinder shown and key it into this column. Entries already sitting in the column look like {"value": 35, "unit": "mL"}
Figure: {"value": 90, "unit": "mL"}
